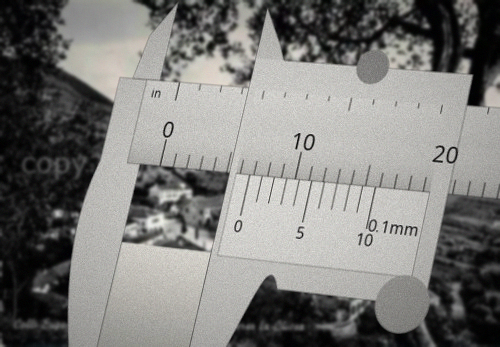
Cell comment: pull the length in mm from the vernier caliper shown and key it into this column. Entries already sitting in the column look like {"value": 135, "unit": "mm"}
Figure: {"value": 6.7, "unit": "mm"}
